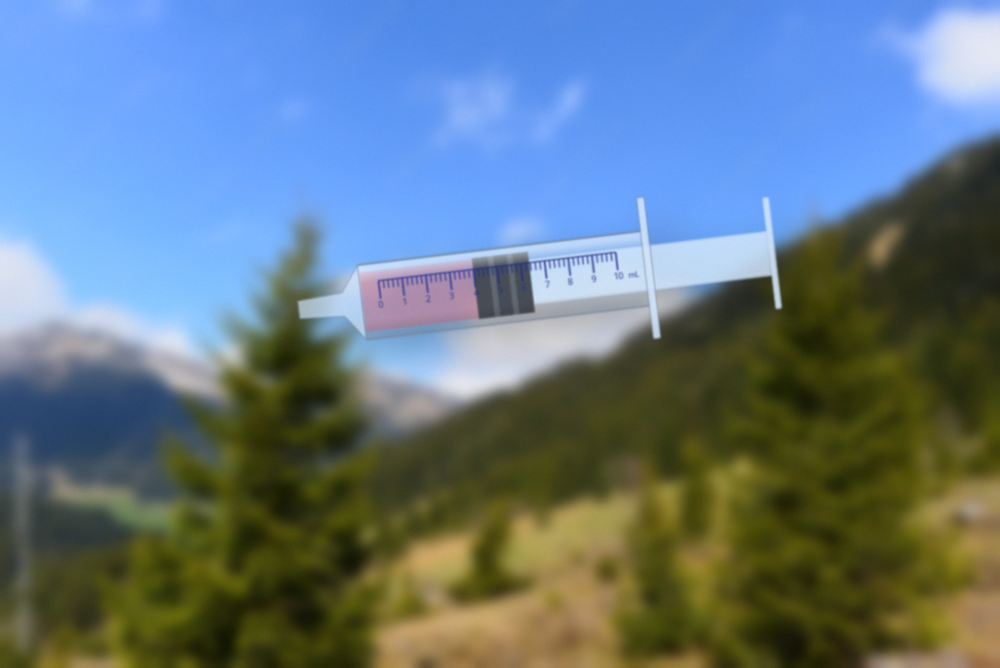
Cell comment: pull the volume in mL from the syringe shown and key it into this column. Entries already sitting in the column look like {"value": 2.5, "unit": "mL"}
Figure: {"value": 4, "unit": "mL"}
